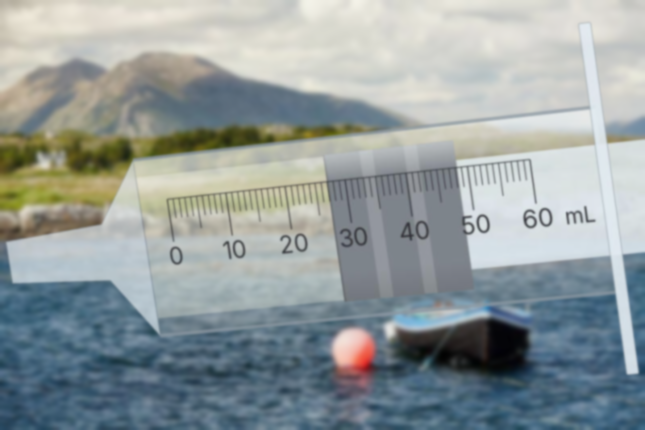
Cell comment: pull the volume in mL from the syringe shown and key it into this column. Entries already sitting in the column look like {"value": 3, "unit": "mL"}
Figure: {"value": 27, "unit": "mL"}
